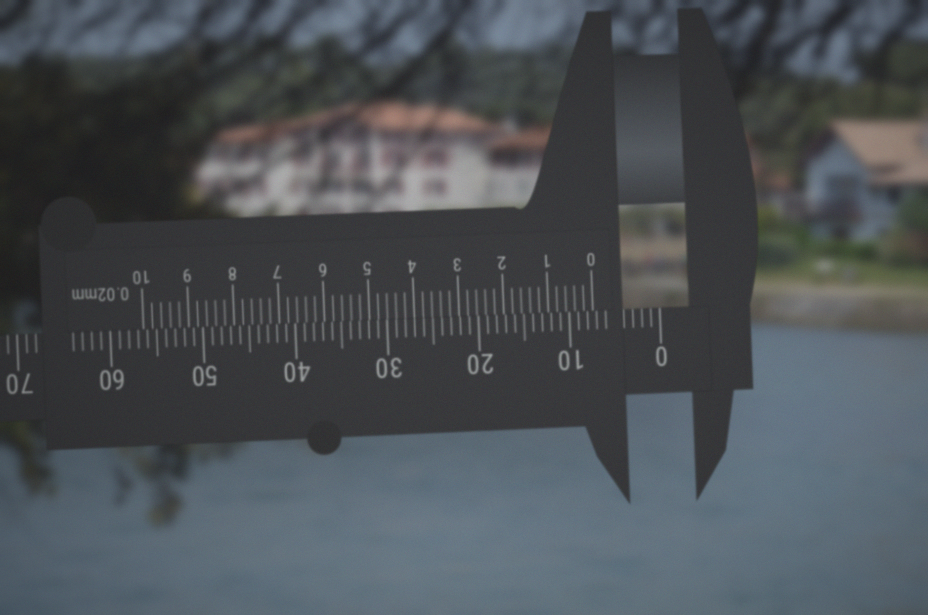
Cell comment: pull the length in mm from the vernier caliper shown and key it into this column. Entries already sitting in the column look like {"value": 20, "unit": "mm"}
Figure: {"value": 7.4, "unit": "mm"}
